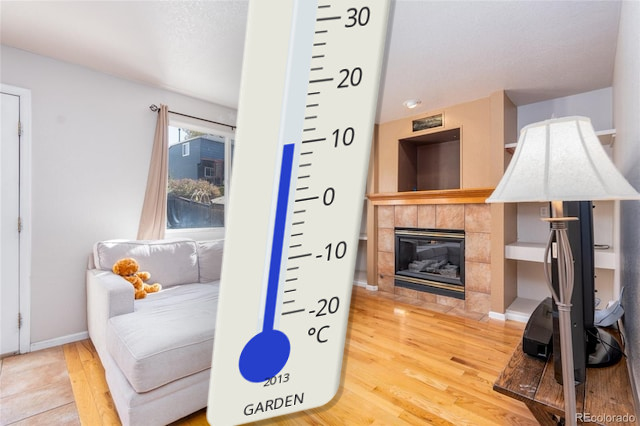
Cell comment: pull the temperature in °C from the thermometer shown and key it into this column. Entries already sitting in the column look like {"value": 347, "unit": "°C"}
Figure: {"value": 10, "unit": "°C"}
